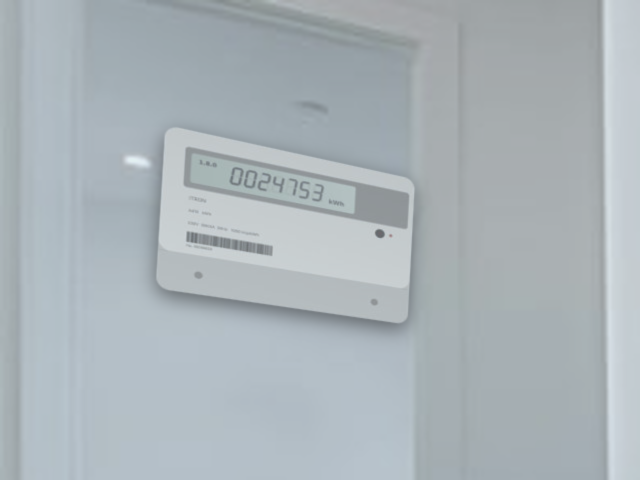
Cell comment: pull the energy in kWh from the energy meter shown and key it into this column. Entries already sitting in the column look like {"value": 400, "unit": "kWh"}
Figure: {"value": 24753, "unit": "kWh"}
